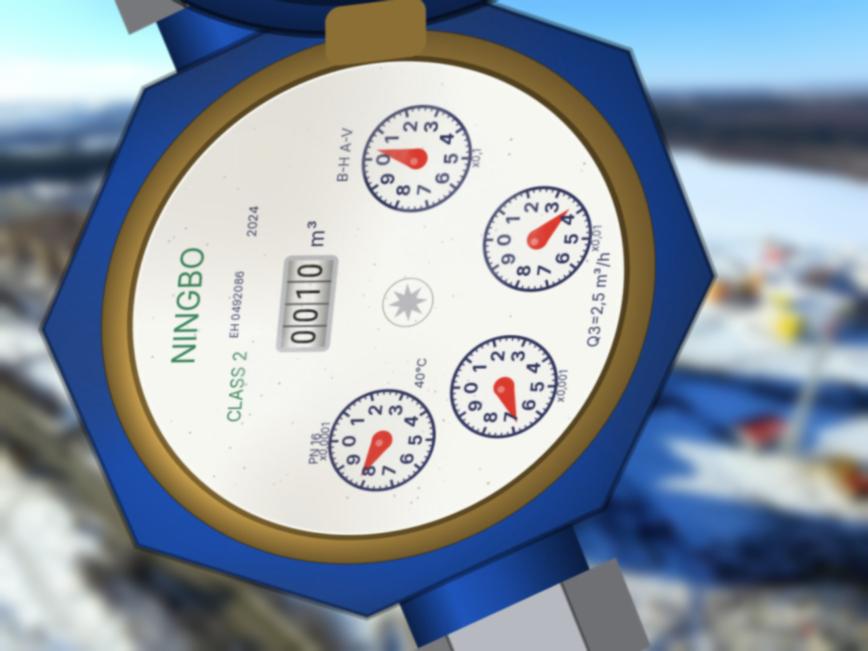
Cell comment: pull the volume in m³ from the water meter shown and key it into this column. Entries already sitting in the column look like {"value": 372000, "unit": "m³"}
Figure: {"value": 10.0368, "unit": "m³"}
